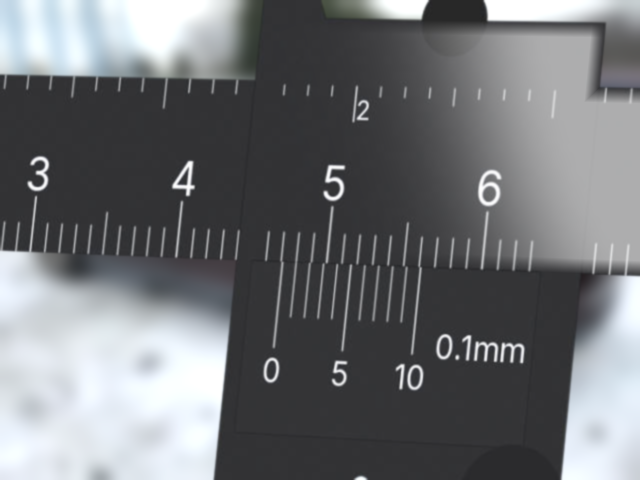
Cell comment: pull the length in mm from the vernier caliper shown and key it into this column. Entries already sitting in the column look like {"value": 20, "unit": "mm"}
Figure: {"value": 47.1, "unit": "mm"}
